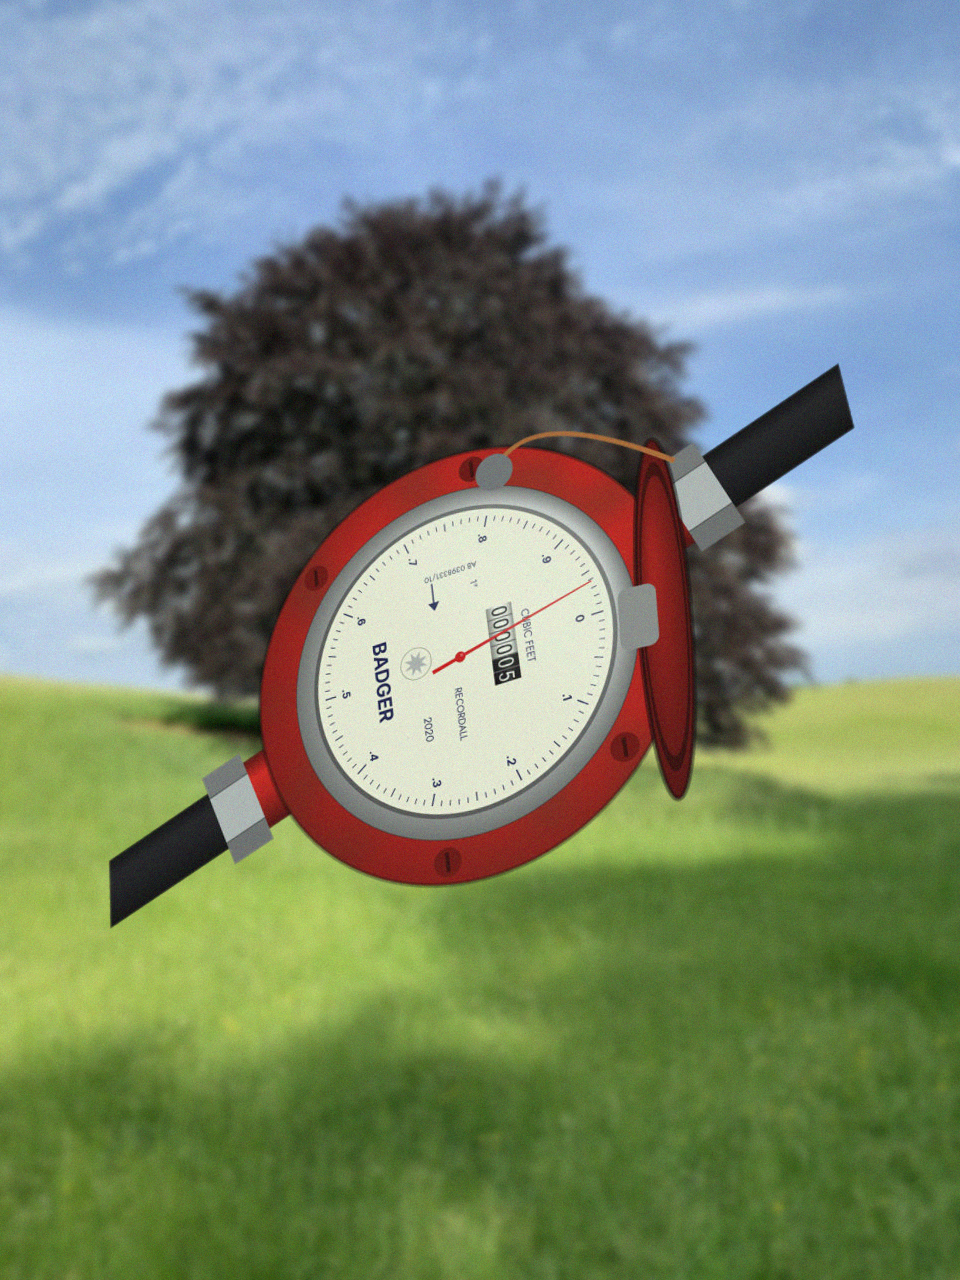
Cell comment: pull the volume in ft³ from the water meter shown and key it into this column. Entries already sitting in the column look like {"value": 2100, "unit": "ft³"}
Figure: {"value": 4.96, "unit": "ft³"}
